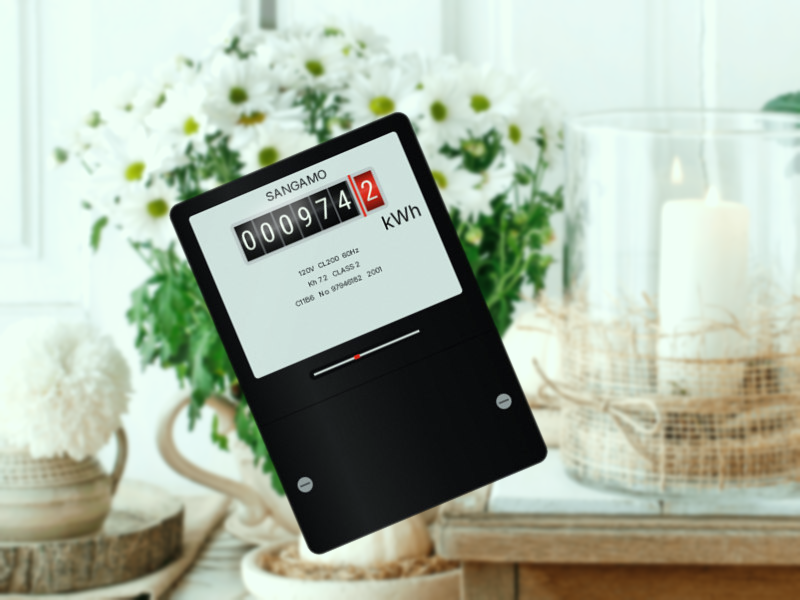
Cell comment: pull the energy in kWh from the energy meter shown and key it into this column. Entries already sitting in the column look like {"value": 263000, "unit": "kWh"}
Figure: {"value": 974.2, "unit": "kWh"}
